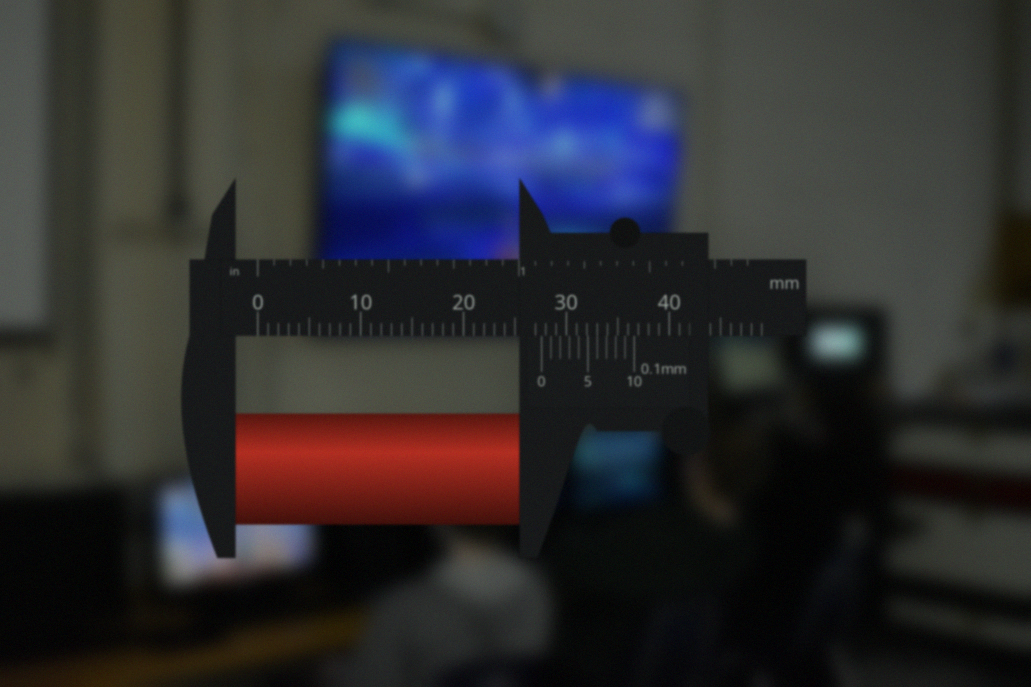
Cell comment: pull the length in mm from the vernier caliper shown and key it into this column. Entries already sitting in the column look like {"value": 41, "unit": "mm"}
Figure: {"value": 27.6, "unit": "mm"}
